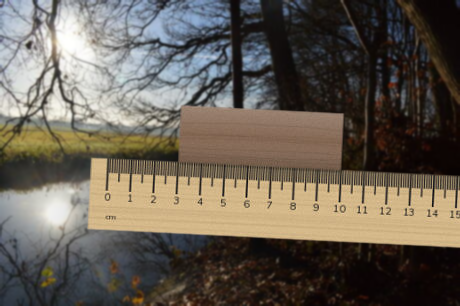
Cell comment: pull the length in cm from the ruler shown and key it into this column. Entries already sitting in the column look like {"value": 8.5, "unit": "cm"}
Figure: {"value": 7, "unit": "cm"}
